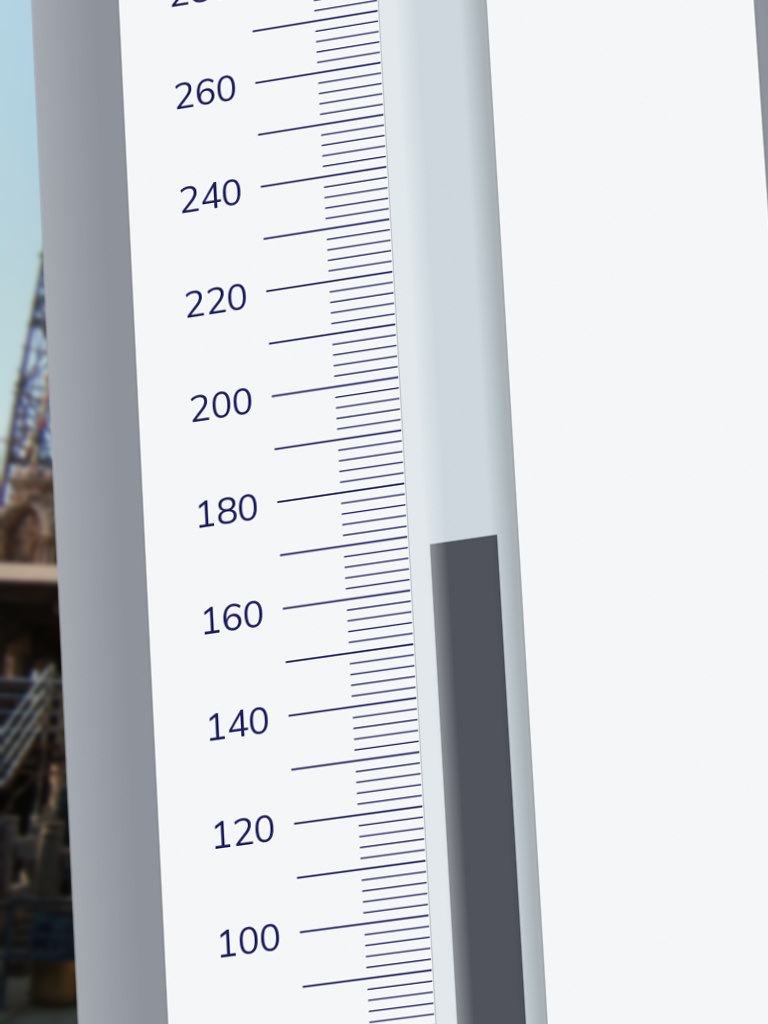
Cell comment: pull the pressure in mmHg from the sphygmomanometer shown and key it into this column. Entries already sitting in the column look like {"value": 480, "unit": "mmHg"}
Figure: {"value": 168, "unit": "mmHg"}
